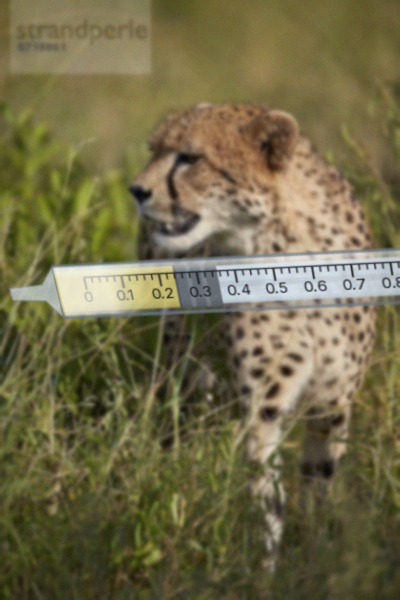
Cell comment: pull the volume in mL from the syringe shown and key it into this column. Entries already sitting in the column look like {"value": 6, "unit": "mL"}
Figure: {"value": 0.24, "unit": "mL"}
